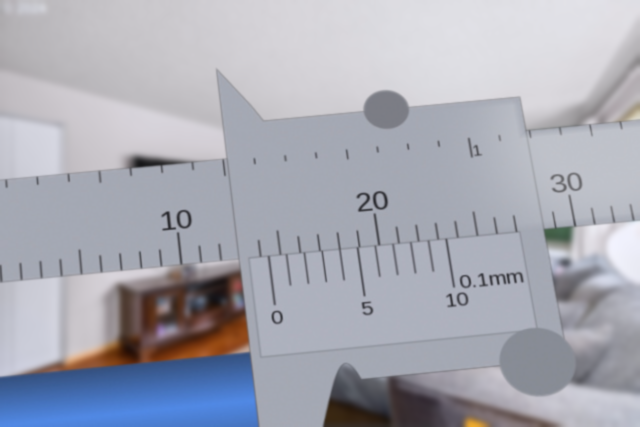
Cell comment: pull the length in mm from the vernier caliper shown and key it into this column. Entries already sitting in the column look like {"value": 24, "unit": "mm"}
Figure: {"value": 14.4, "unit": "mm"}
